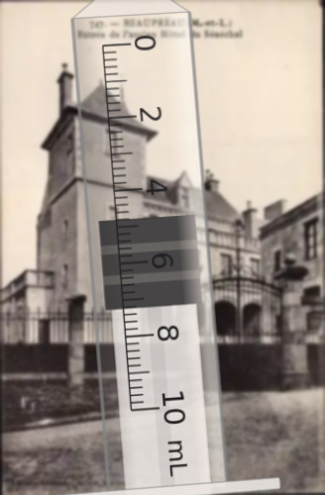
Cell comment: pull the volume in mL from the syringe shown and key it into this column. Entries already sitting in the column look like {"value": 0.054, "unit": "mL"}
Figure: {"value": 4.8, "unit": "mL"}
